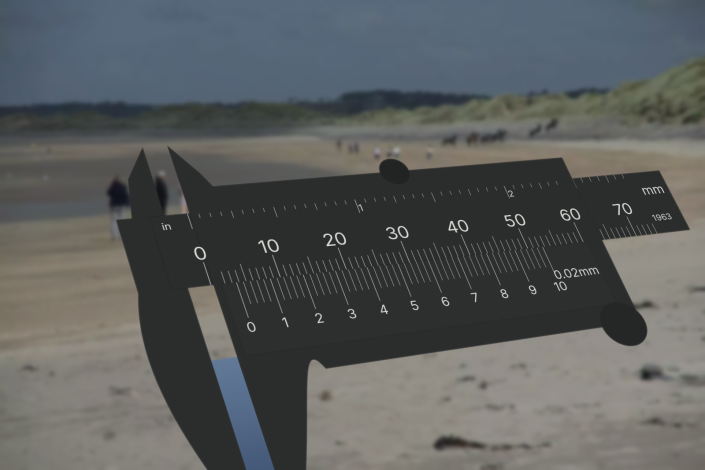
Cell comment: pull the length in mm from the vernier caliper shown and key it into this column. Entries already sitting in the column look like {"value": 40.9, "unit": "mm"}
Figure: {"value": 3.6, "unit": "mm"}
